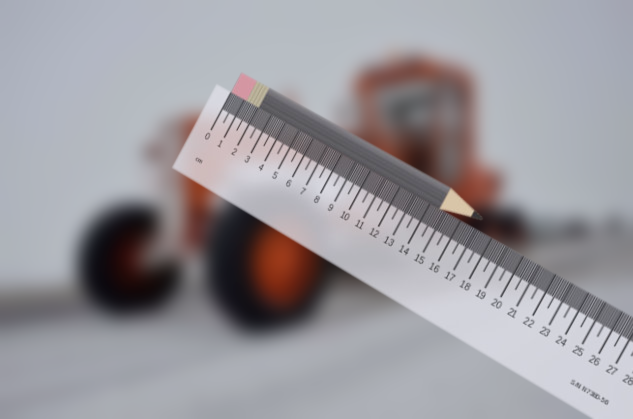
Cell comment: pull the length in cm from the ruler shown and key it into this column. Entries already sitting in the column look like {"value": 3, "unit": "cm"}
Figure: {"value": 17, "unit": "cm"}
